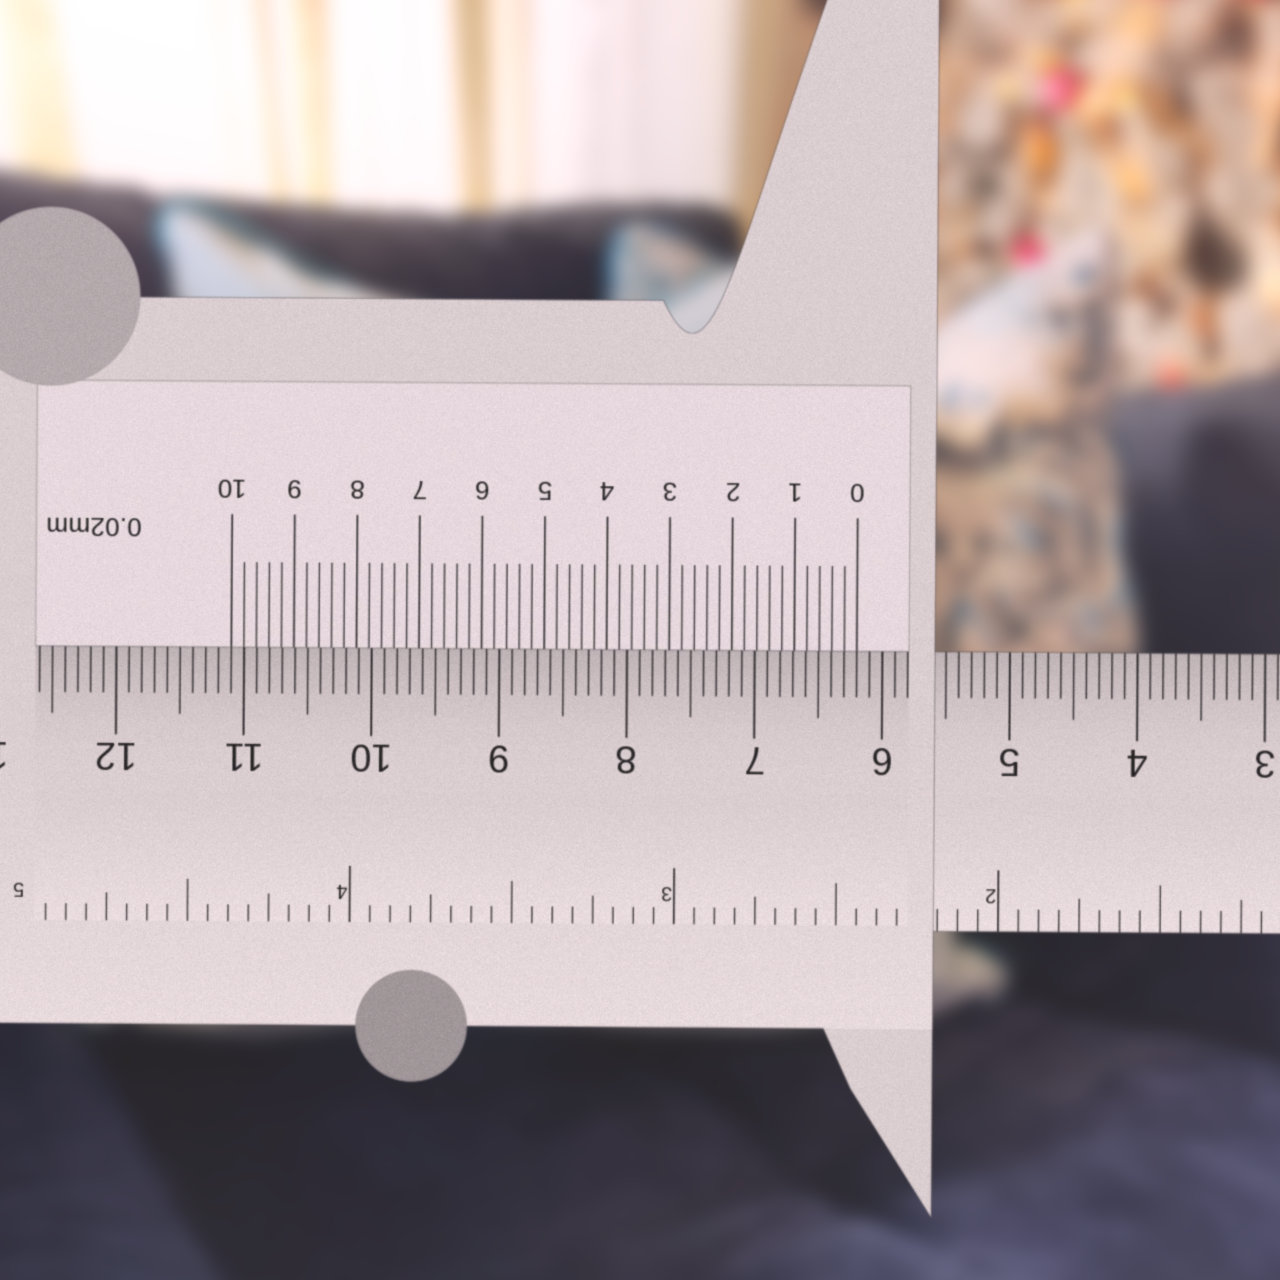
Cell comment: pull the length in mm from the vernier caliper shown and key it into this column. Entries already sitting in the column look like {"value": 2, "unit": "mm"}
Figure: {"value": 62.0, "unit": "mm"}
